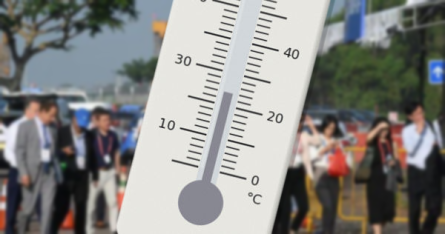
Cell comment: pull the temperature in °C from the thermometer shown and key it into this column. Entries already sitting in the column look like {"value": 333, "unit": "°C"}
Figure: {"value": 24, "unit": "°C"}
